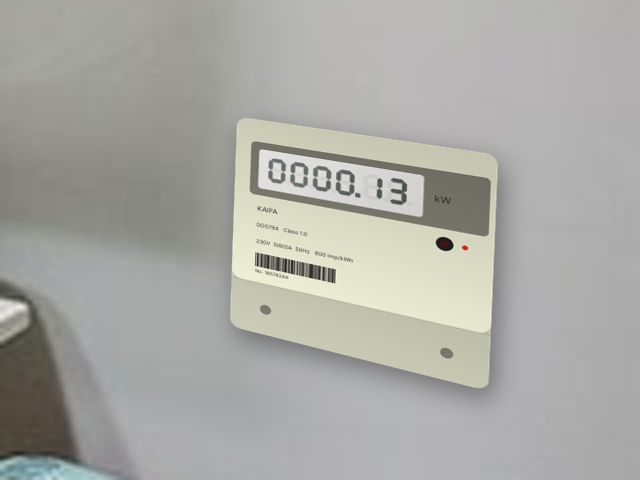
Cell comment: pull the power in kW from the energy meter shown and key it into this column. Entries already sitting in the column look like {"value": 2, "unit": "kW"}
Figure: {"value": 0.13, "unit": "kW"}
